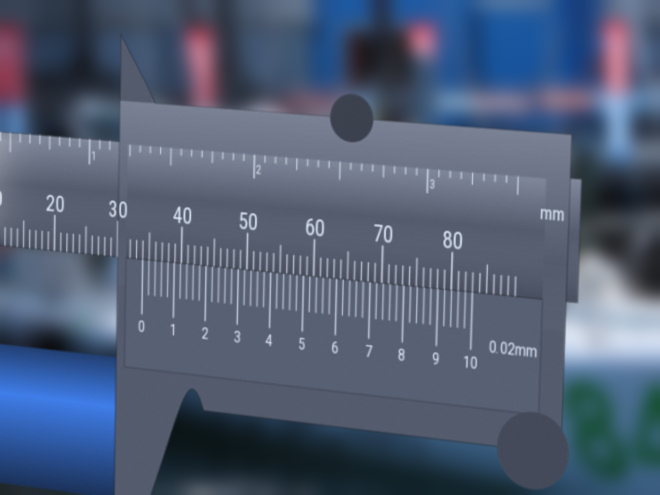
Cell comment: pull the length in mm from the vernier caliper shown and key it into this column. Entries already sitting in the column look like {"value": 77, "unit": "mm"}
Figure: {"value": 34.0, "unit": "mm"}
